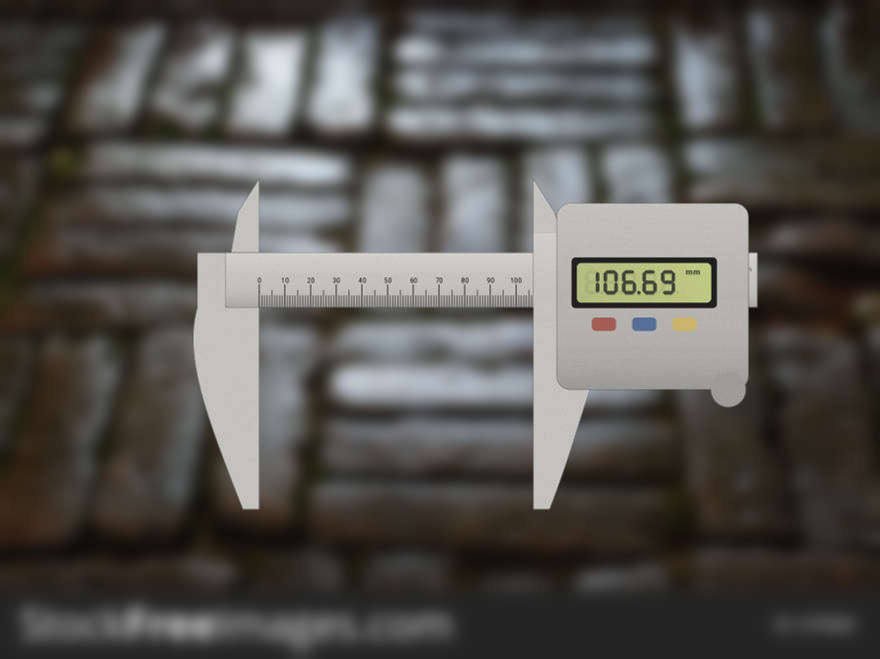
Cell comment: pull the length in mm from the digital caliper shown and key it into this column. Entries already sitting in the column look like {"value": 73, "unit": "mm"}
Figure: {"value": 106.69, "unit": "mm"}
